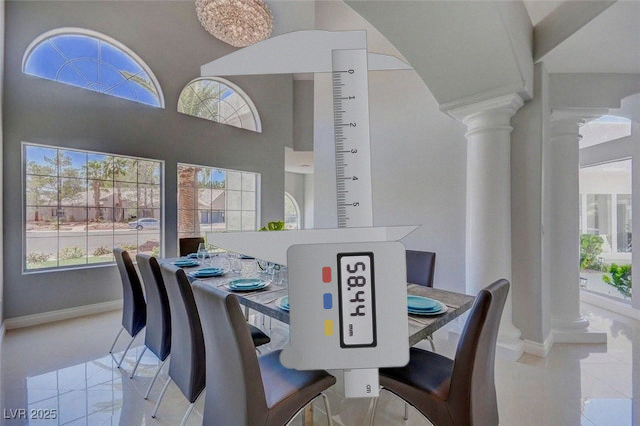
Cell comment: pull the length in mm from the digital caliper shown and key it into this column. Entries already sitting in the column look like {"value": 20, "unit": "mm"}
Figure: {"value": 58.44, "unit": "mm"}
